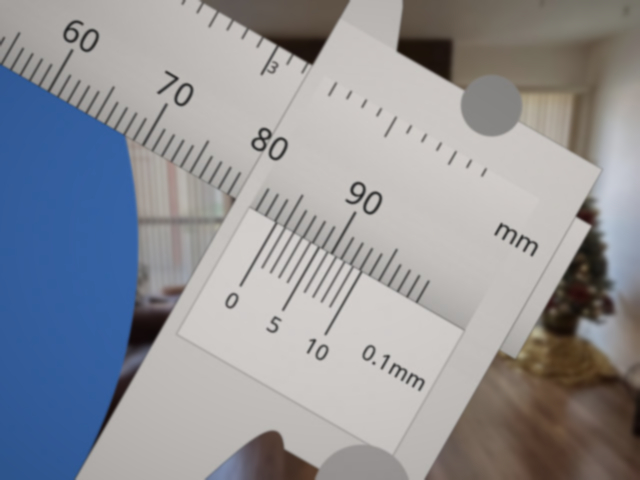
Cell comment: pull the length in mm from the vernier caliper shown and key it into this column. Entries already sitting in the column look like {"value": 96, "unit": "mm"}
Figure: {"value": 84.2, "unit": "mm"}
